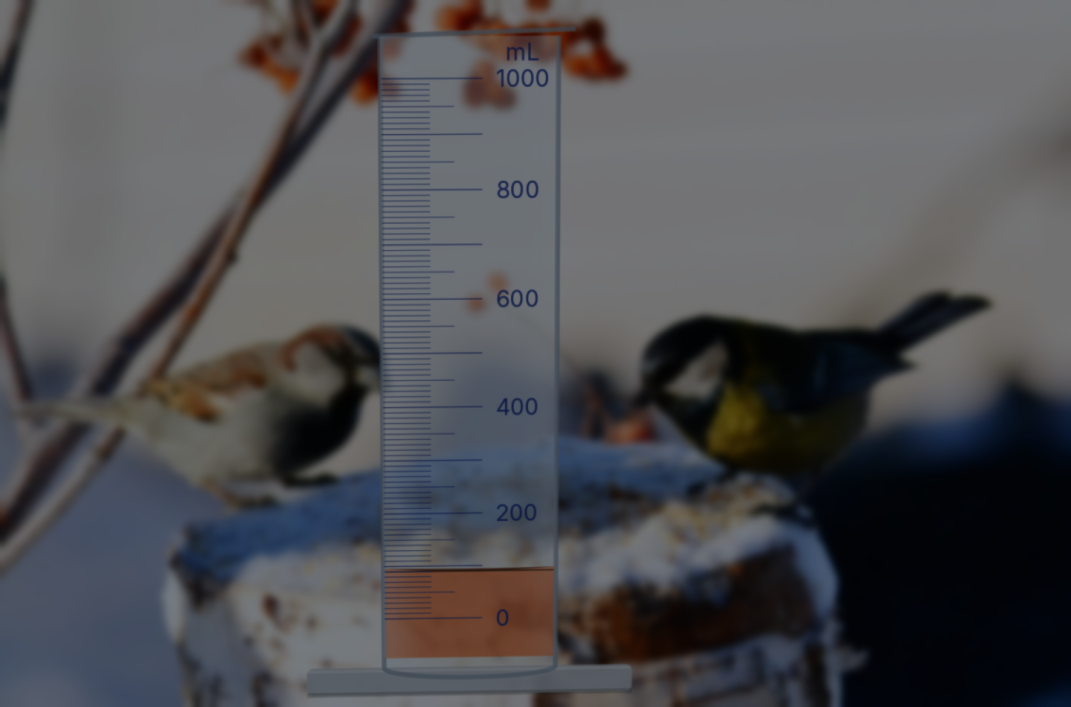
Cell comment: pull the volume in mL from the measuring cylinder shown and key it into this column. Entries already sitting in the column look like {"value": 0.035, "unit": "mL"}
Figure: {"value": 90, "unit": "mL"}
